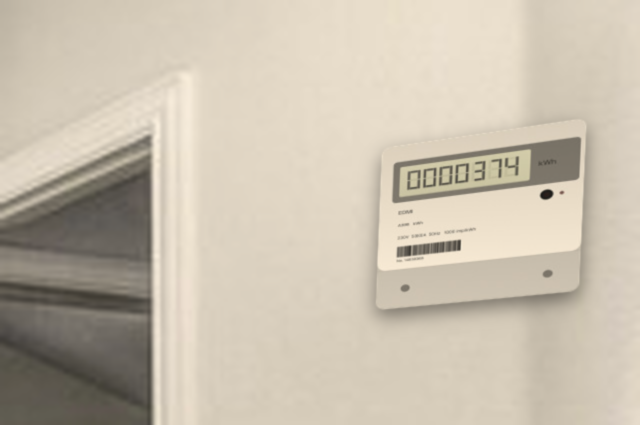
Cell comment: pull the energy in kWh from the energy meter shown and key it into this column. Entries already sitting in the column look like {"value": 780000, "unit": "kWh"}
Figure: {"value": 374, "unit": "kWh"}
